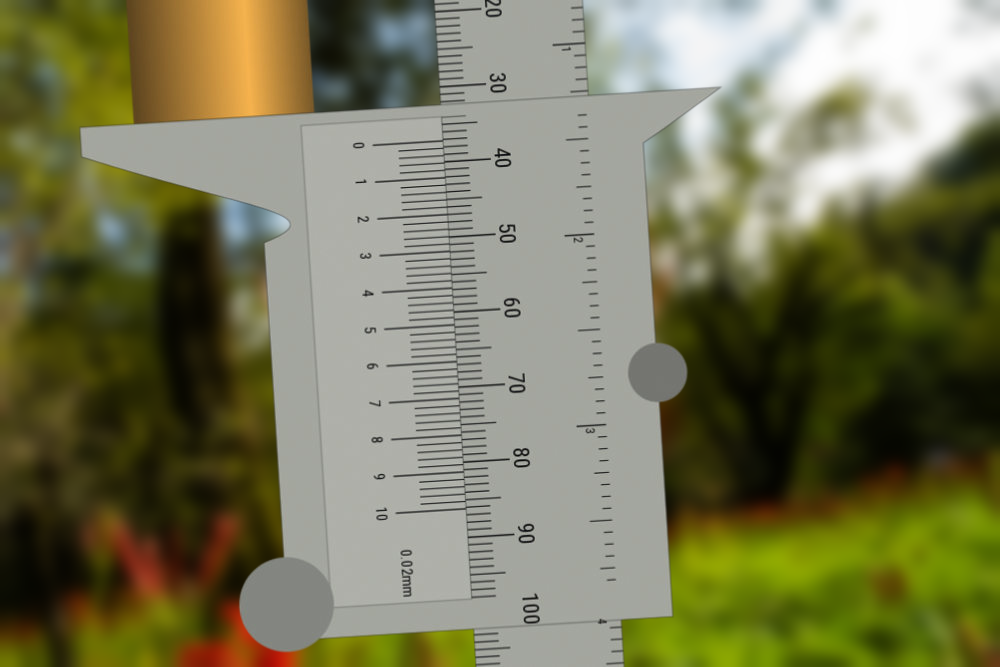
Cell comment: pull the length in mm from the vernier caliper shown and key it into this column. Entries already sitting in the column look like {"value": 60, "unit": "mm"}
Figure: {"value": 37.2, "unit": "mm"}
